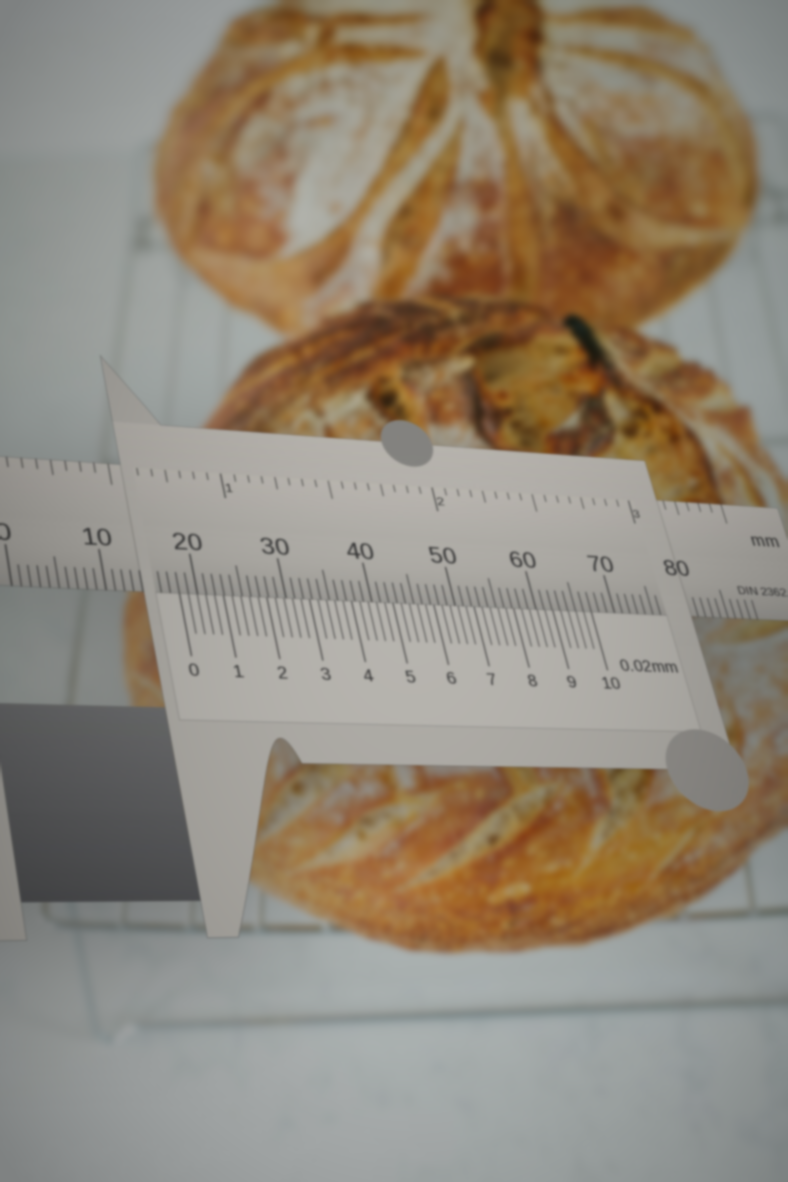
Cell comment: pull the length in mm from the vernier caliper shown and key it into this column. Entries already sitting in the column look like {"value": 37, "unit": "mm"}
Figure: {"value": 18.0, "unit": "mm"}
